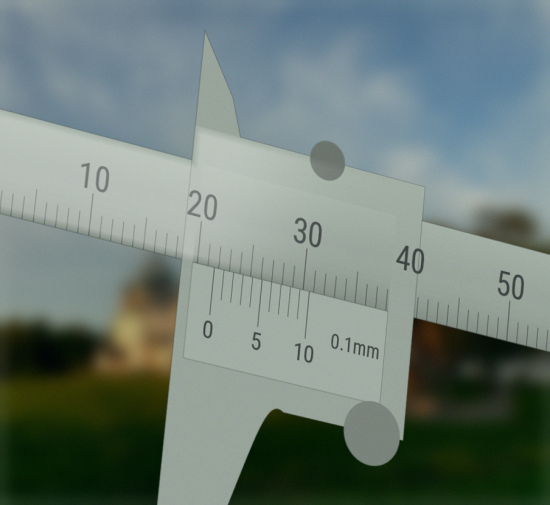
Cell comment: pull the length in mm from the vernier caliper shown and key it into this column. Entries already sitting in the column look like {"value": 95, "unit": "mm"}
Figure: {"value": 21.6, "unit": "mm"}
